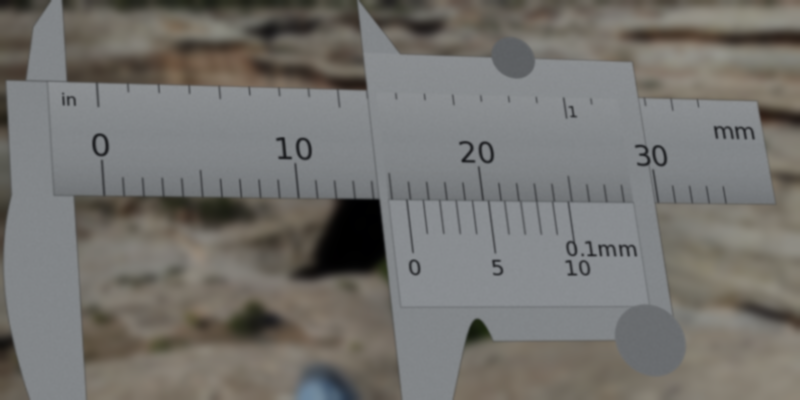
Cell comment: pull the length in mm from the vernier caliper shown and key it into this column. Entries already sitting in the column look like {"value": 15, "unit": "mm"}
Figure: {"value": 15.8, "unit": "mm"}
